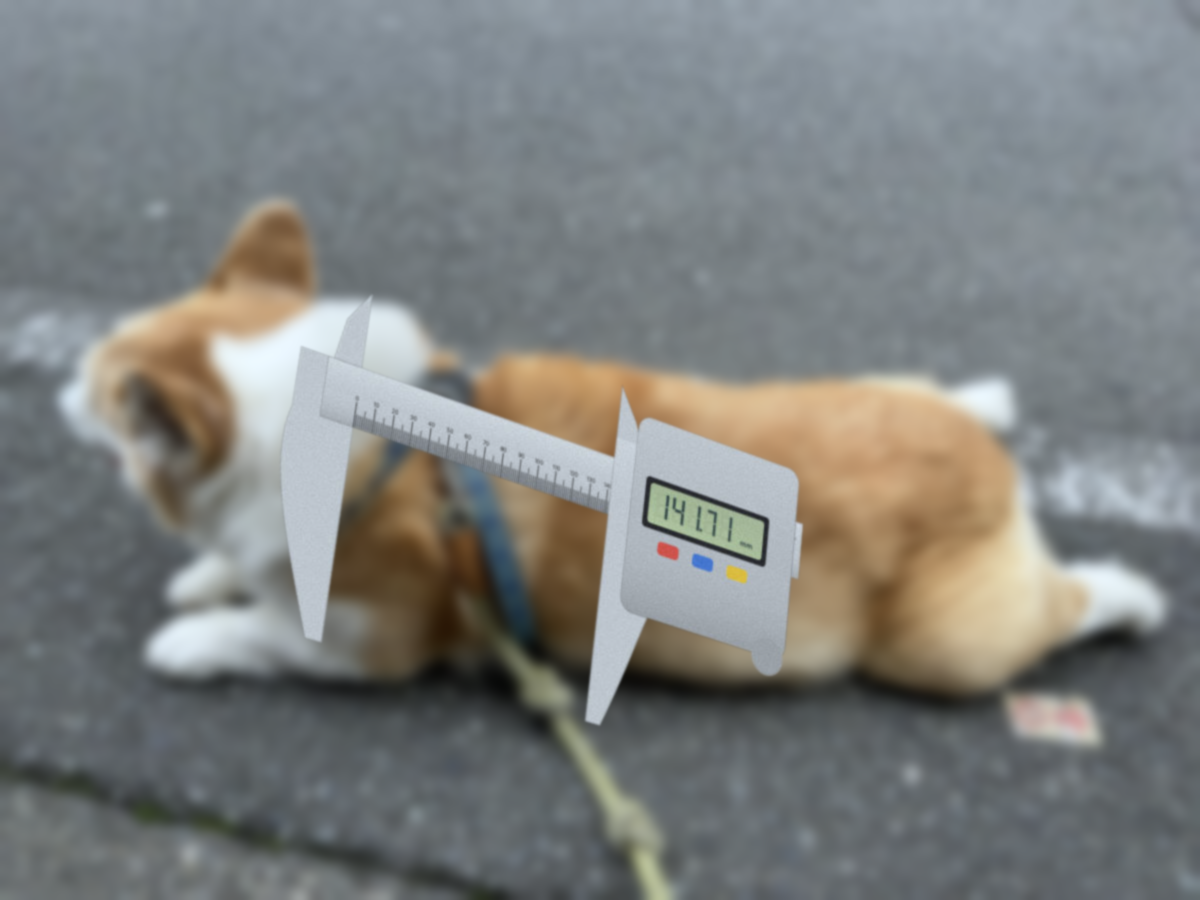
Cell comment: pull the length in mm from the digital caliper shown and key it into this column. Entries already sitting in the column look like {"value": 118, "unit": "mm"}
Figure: {"value": 141.71, "unit": "mm"}
